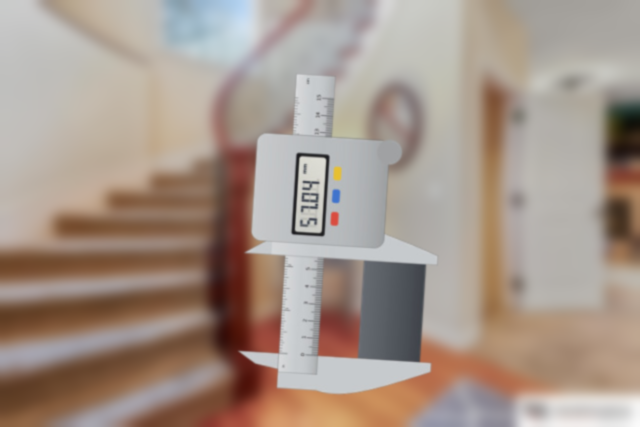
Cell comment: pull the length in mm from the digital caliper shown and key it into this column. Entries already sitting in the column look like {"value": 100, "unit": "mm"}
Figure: {"value": 57.04, "unit": "mm"}
